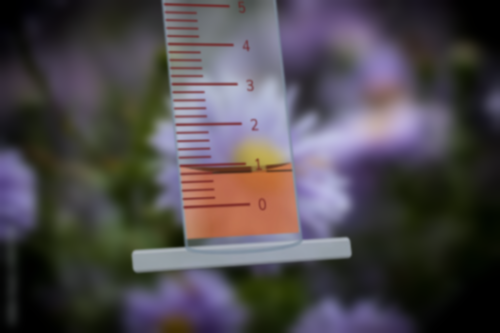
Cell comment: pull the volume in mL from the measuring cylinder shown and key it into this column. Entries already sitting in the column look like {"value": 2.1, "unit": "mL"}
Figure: {"value": 0.8, "unit": "mL"}
